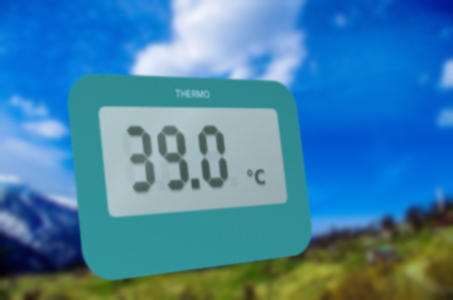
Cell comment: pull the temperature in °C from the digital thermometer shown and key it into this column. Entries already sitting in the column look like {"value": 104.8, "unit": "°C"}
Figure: {"value": 39.0, "unit": "°C"}
